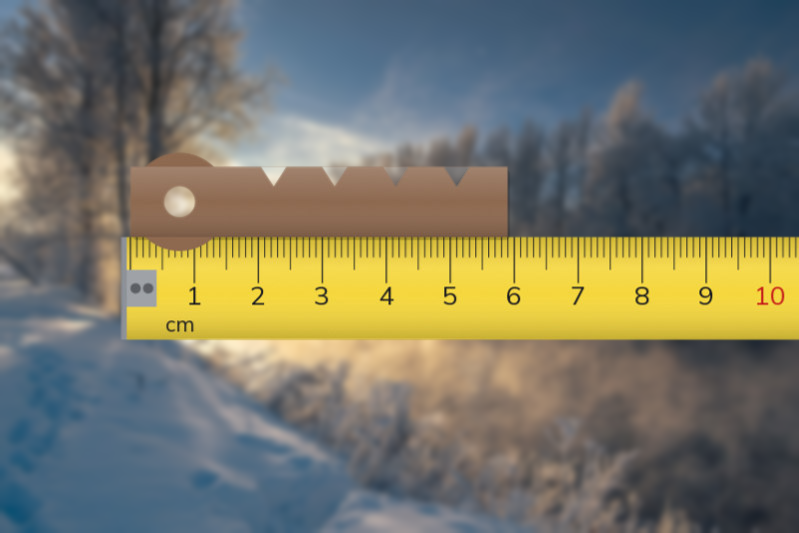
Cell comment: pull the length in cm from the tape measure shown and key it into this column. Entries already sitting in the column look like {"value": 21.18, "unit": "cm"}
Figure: {"value": 5.9, "unit": "cm"}
